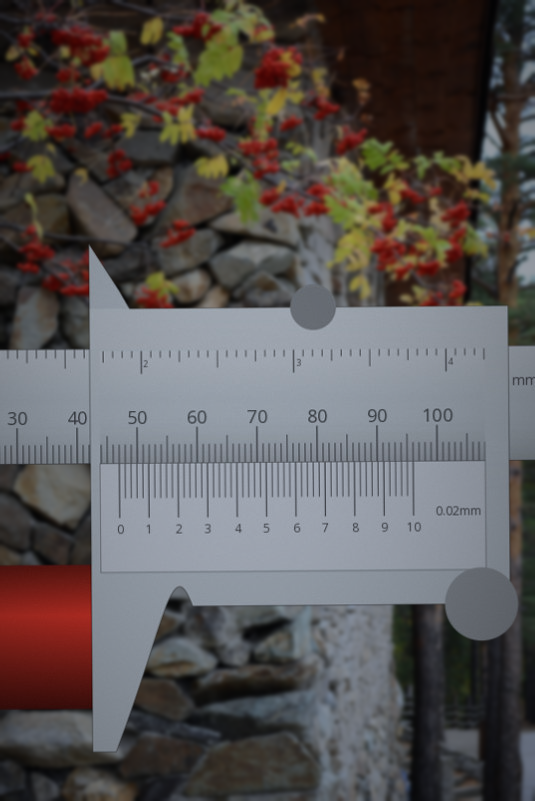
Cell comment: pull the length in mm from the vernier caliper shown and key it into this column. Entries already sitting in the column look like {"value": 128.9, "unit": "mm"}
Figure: {"value": 47.0, "unit": "mm"}
